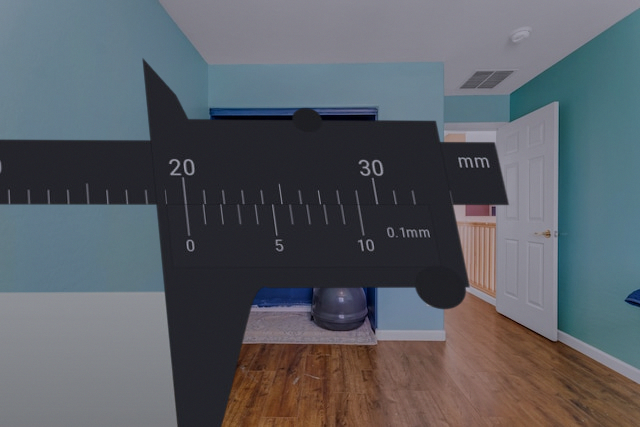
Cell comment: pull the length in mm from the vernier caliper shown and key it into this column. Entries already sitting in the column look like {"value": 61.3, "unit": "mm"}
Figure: {"value": 20.0, "unit": "mm"}
